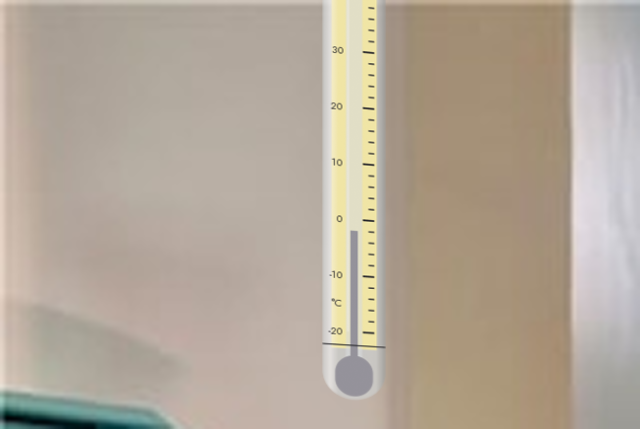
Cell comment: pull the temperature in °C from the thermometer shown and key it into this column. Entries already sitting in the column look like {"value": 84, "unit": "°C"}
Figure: {"value": -2, "unit": "°C"}
